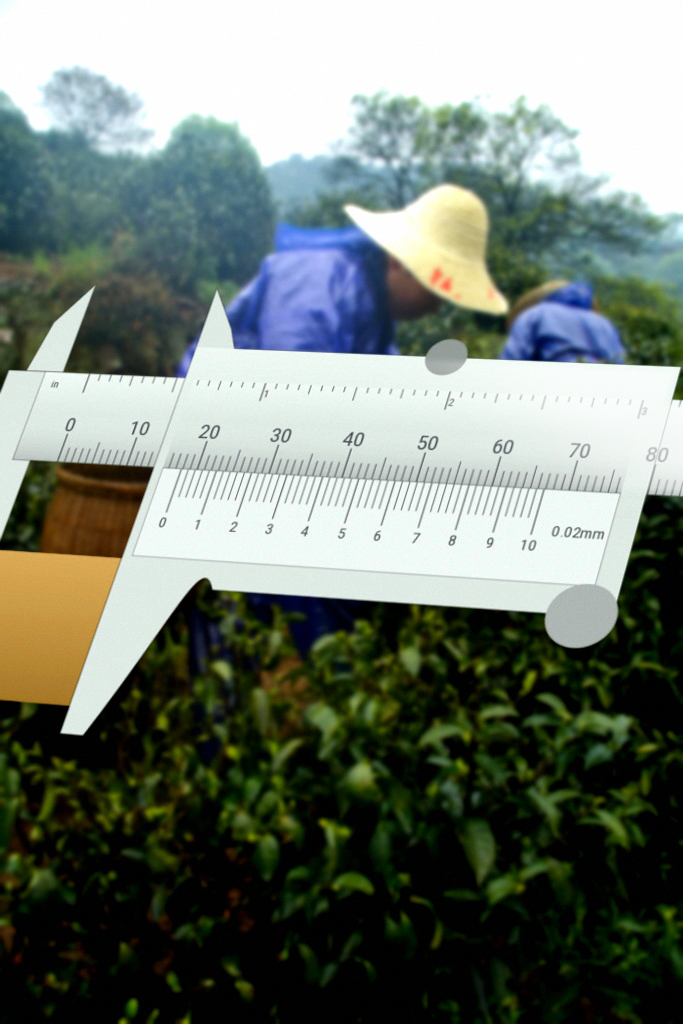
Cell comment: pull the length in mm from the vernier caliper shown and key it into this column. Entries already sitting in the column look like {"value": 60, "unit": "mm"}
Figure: {"value": 17.8, "unit": "mm"}
